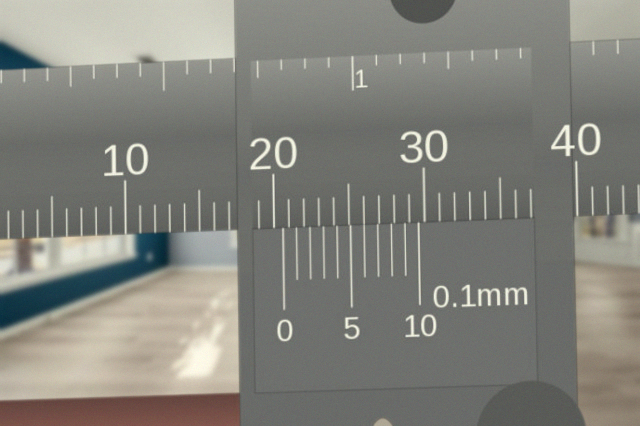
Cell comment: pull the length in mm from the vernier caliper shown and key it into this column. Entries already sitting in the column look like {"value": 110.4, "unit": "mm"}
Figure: {"value": 20.6, "unit": "mm"}
